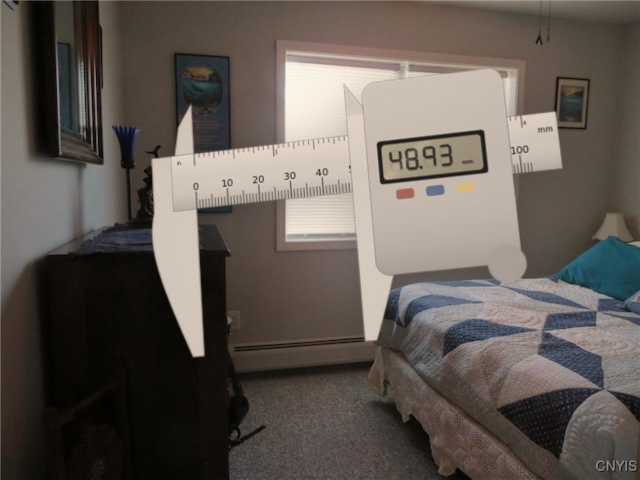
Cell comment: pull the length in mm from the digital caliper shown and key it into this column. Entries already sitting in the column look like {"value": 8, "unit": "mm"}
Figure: {"value": 48.93, "unit": "mm"}
